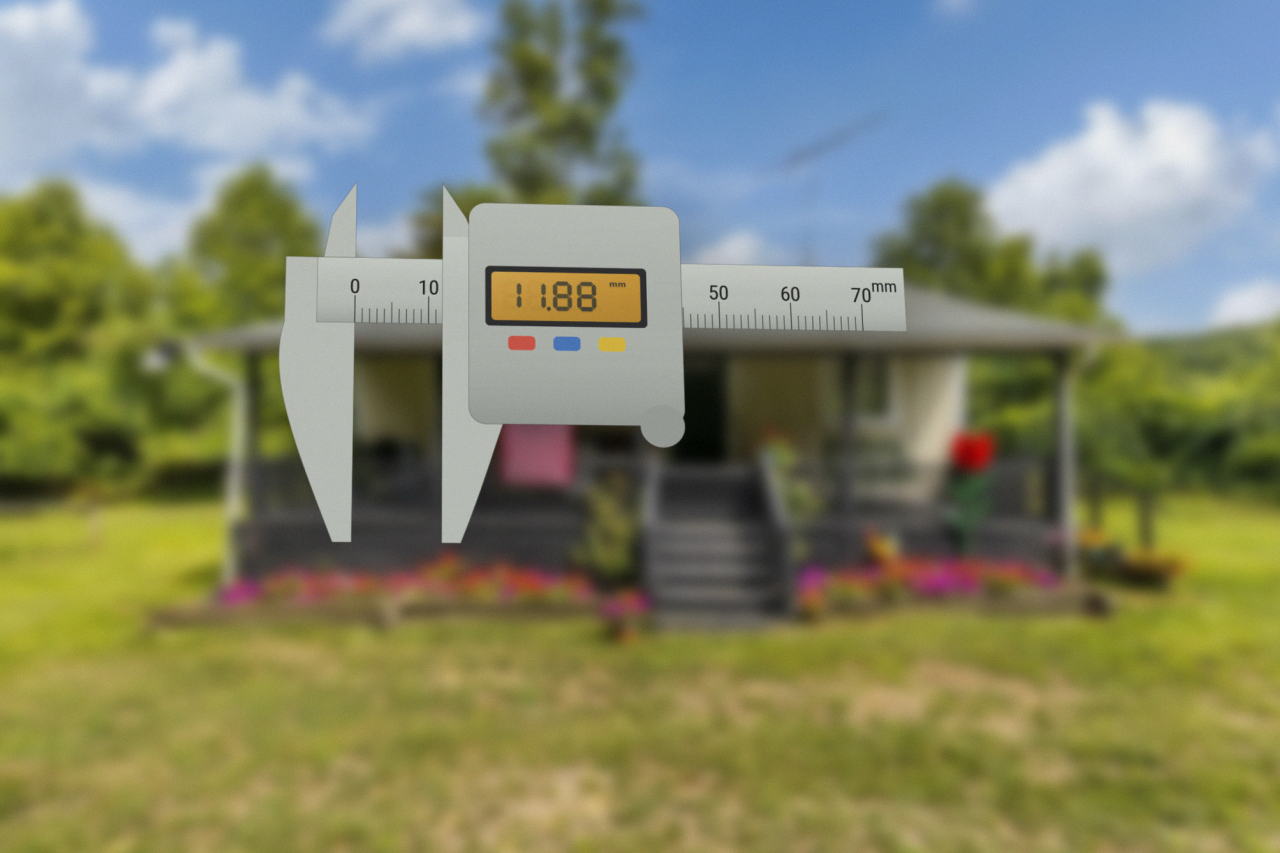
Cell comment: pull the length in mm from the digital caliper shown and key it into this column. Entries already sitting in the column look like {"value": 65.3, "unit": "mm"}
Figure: {"value": 11.88, "unit": "mm"}
